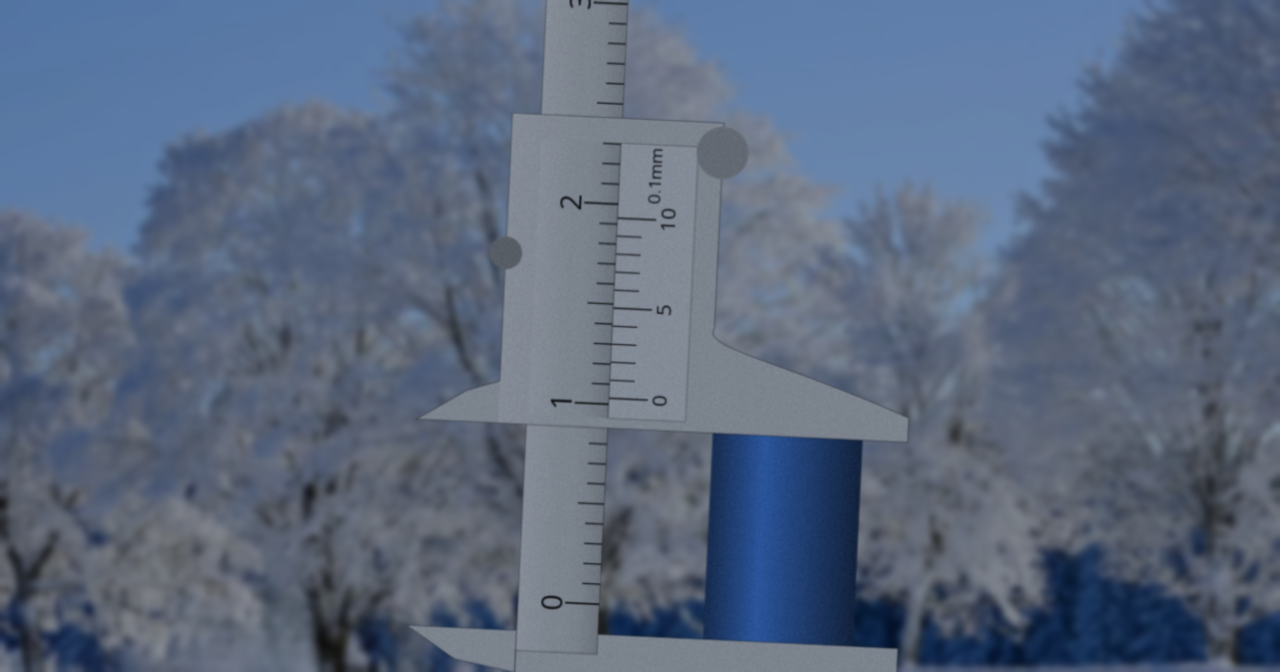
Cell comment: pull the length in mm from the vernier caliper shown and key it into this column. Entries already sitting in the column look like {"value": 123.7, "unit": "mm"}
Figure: {"value": 10.3, "unit": "mm"}
